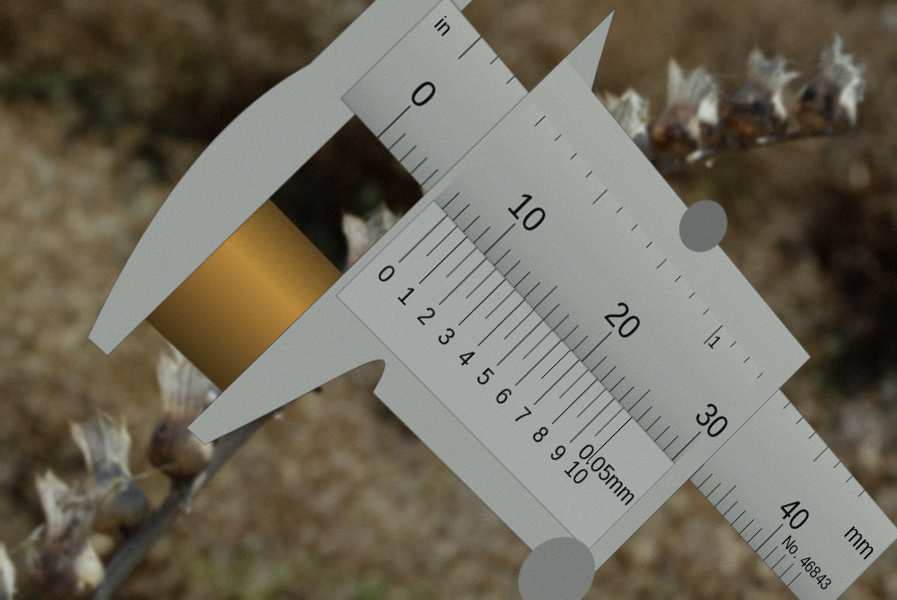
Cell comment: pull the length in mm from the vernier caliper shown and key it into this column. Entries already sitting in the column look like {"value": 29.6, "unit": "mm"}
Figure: {"value": 6.5, "unit": "mm"}
